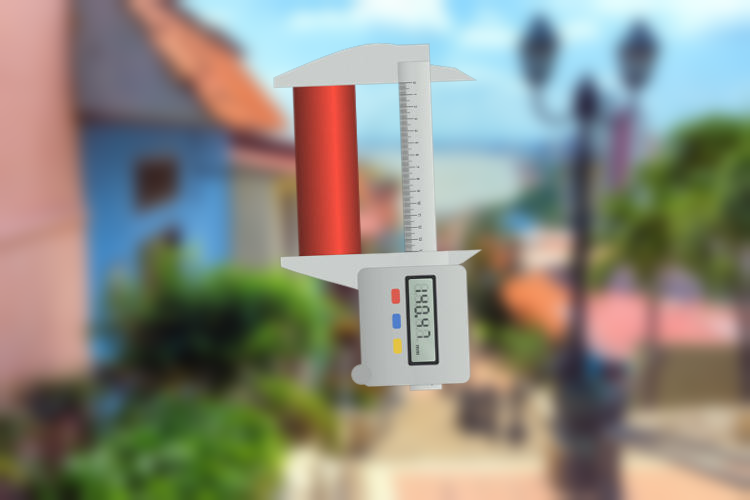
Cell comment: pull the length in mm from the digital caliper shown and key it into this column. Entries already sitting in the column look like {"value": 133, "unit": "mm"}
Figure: {"value": 140.47, "unit": "mm"}
